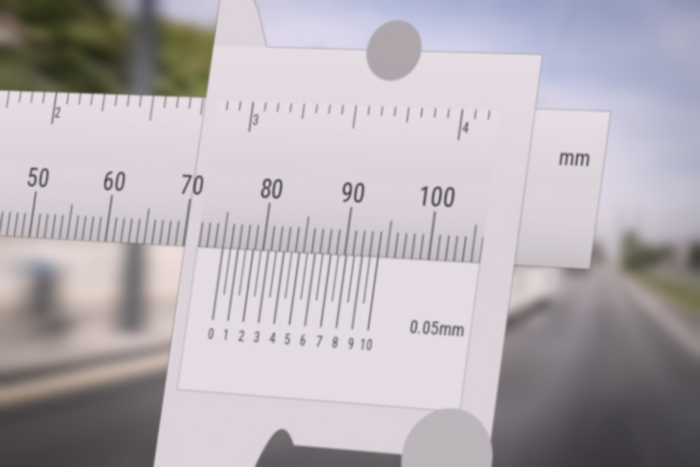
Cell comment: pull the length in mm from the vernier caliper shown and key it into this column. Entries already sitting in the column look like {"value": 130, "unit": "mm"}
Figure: {"value": 75.0, "unit": "mm"}
